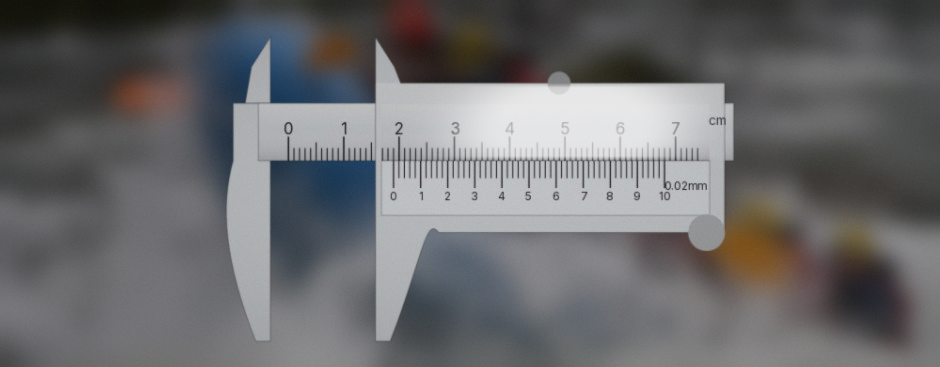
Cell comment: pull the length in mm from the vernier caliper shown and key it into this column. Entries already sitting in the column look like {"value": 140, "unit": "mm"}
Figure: {"value": 19.0, "unit": "mm"}
